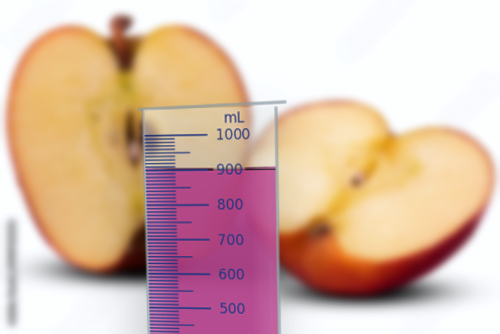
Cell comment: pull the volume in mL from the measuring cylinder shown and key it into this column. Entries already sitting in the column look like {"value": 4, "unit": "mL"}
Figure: {"value": 900, "unit": "mL"}
